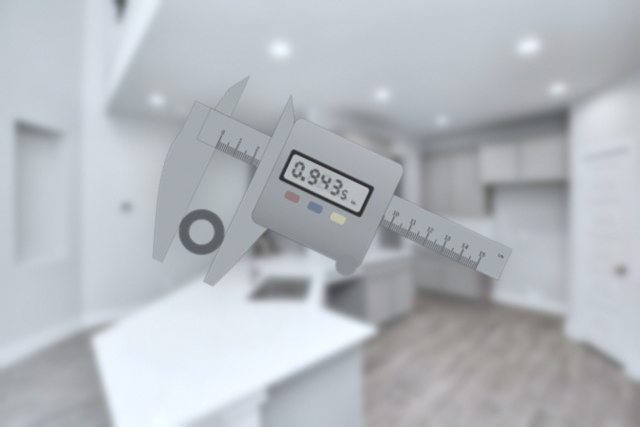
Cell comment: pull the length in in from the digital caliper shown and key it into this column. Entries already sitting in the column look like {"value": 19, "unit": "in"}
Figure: {"value": 0.9435, "unit": "in"}
